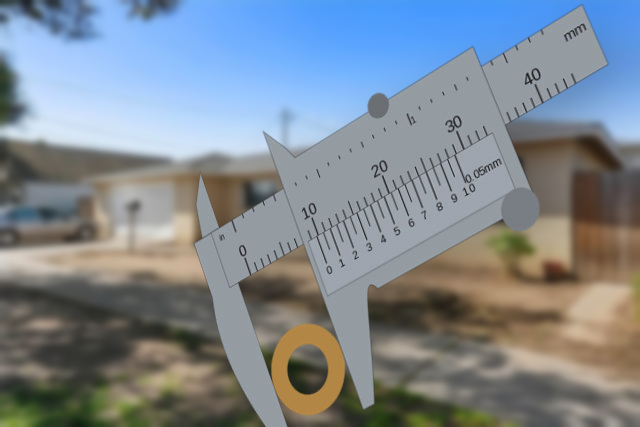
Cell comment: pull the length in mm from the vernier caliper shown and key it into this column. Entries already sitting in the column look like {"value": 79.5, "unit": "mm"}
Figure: {"value": 9.8, "unit": "mm"}
